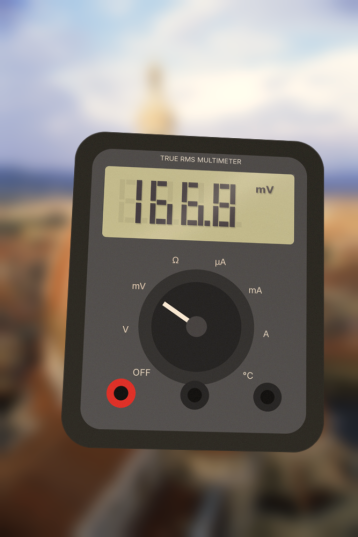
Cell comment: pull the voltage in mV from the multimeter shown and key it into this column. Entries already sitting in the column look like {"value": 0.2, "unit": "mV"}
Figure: {"value": 166.8, "unit": "mV"}
